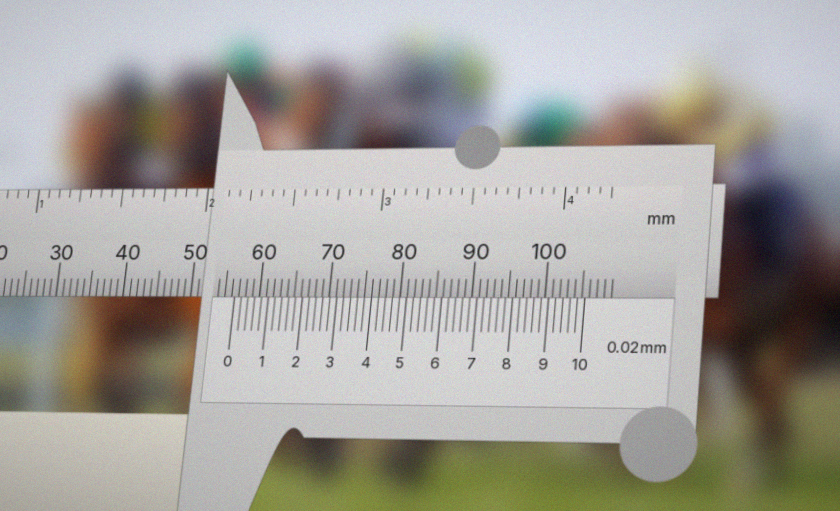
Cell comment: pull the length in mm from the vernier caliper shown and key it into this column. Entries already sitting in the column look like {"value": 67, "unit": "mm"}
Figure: {"value": 56.4, "unit": "mm"}
